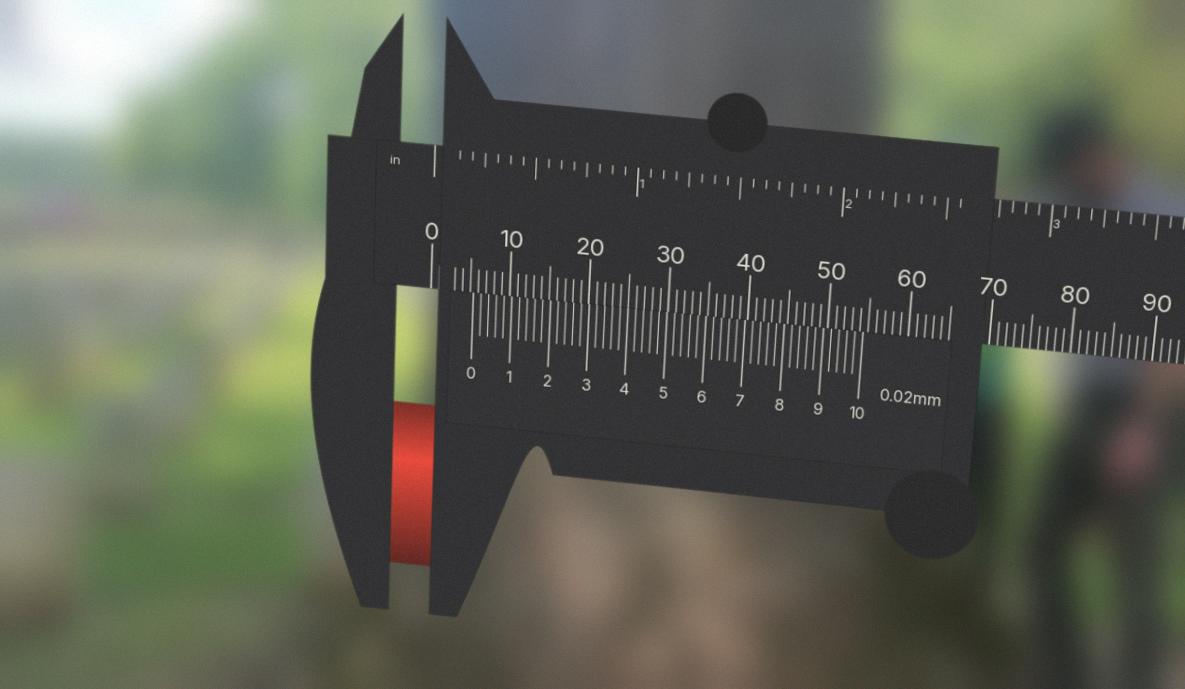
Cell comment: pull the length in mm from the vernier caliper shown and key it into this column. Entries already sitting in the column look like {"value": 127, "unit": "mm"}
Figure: {"value": 5.4, "unit": "mm"}
